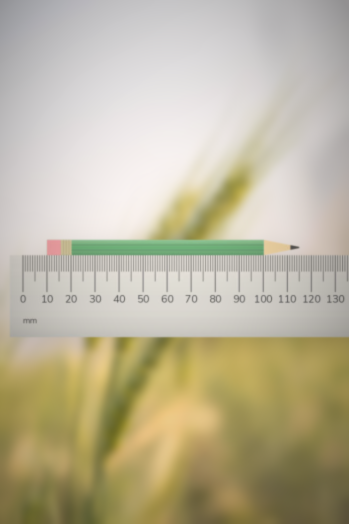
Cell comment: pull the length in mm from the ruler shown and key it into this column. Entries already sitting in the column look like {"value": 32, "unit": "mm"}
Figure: {"value": 105, "unit": "mm"}
